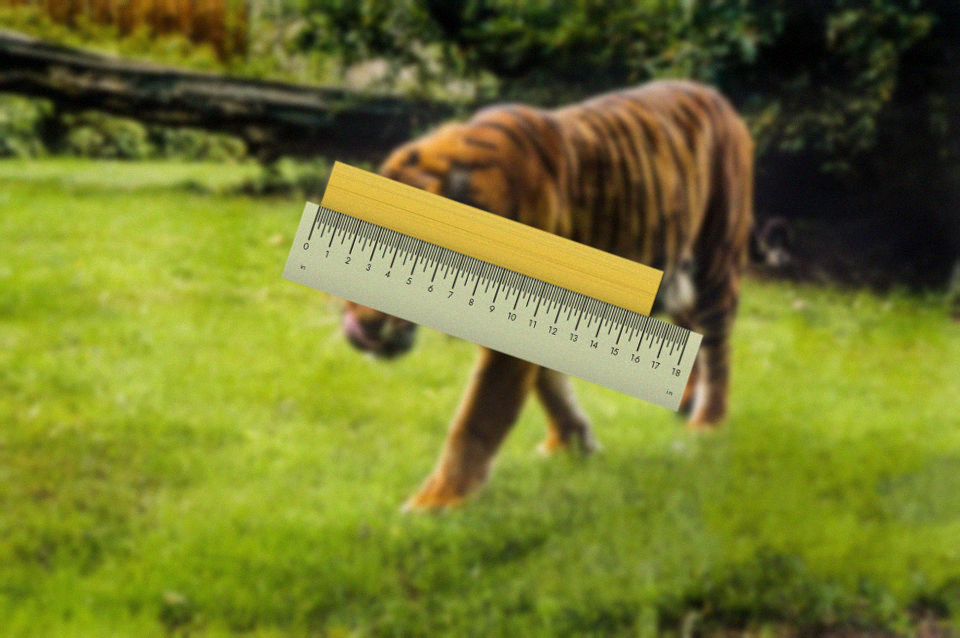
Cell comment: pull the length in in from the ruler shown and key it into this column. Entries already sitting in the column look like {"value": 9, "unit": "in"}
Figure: {"value": 16, "unit": "in"}
